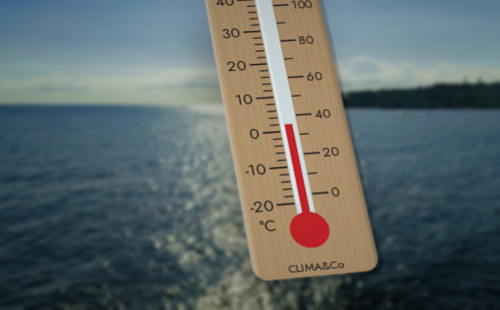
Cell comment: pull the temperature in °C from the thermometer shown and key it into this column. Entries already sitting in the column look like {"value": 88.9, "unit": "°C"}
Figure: {"value": 2, "unit": "°C"}
